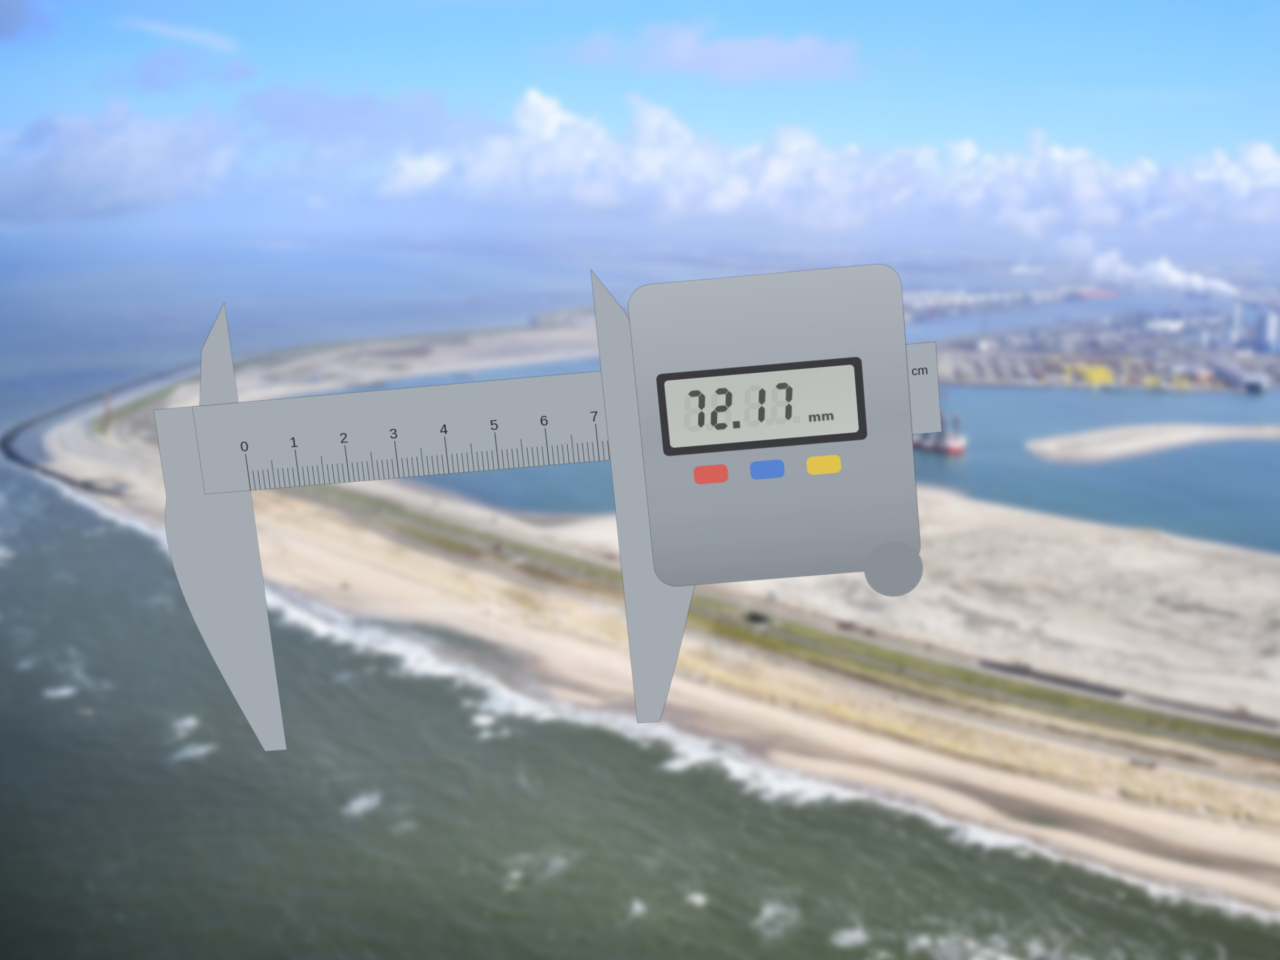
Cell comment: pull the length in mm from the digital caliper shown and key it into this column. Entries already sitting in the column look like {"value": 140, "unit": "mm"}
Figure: {"value": 72.17, "unit": "mm"}
